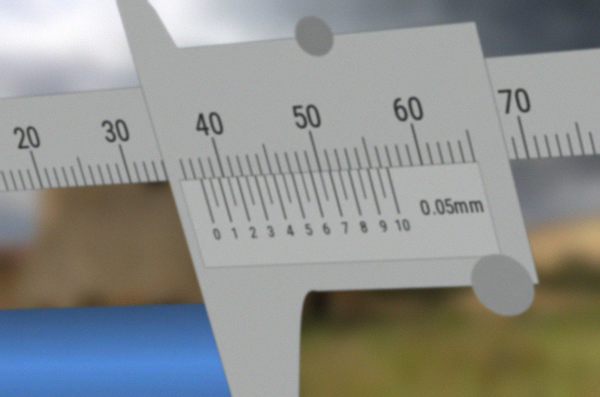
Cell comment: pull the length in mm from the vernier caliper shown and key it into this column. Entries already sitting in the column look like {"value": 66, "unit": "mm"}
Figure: {"value": 37.6, "unit": "mm"}
